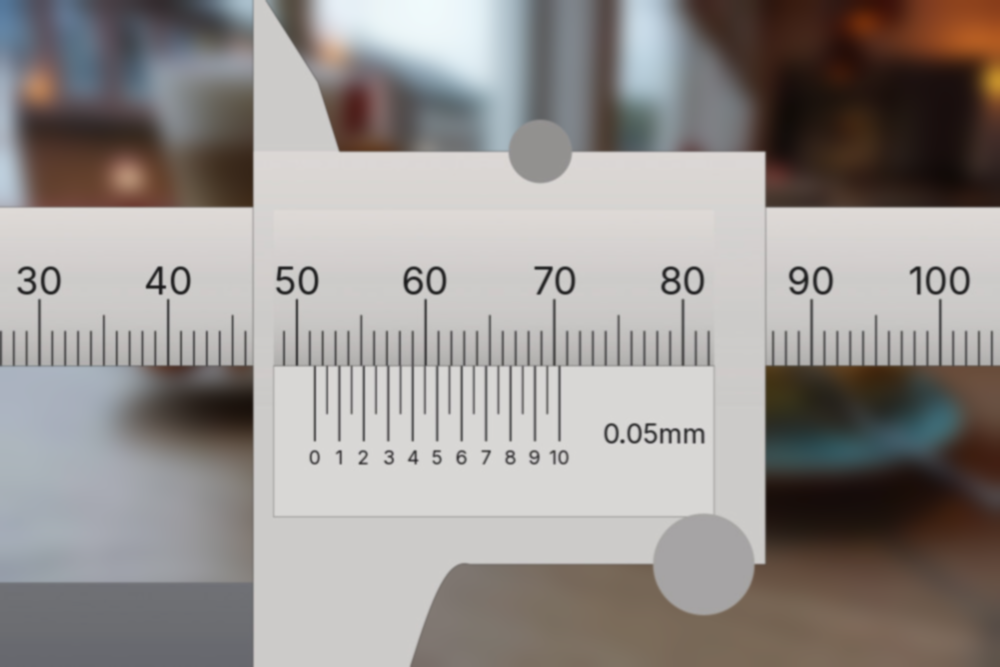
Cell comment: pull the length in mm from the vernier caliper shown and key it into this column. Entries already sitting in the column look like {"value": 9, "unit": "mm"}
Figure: {"value": 51.4, "unit": "mm"}
